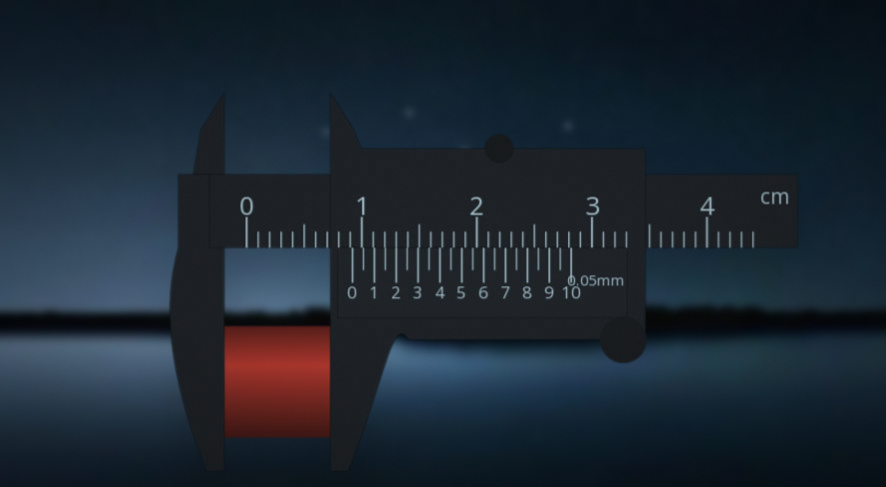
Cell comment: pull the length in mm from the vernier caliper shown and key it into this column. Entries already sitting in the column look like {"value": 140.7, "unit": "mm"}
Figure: {"value": 9.2, "unit": "mm"}
